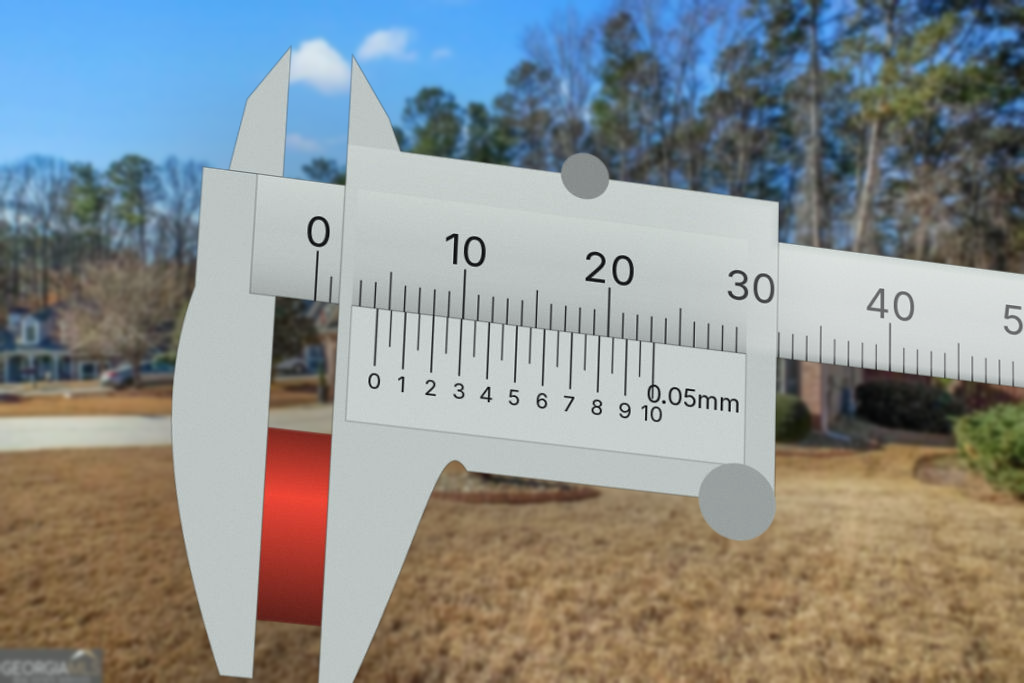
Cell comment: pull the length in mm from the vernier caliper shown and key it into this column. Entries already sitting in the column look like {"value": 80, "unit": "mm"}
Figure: {"value": 4.2, "unit": "mm"}
